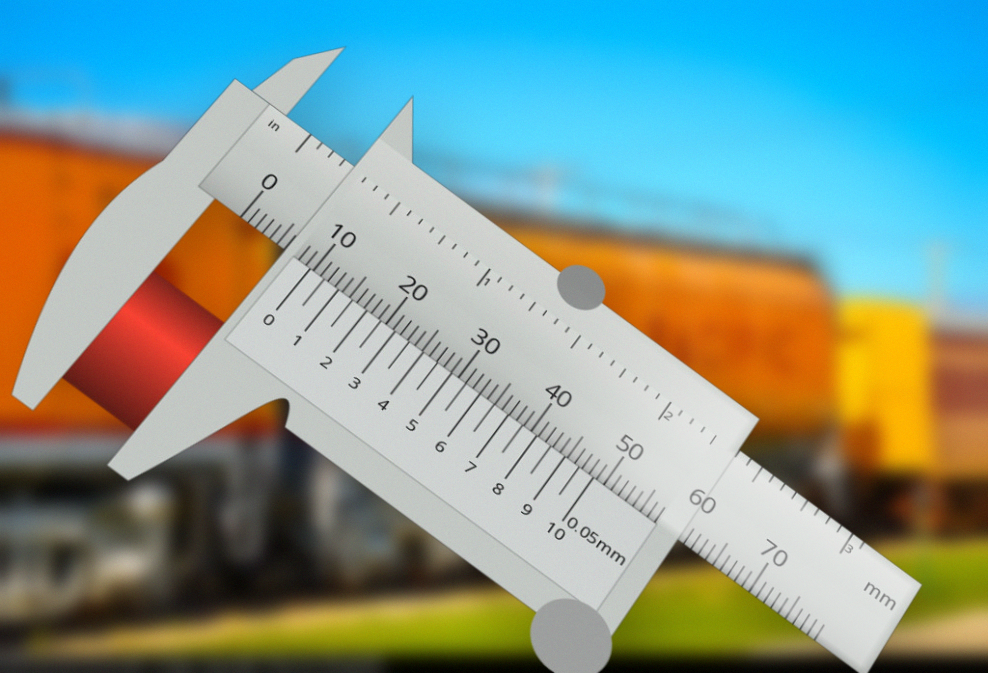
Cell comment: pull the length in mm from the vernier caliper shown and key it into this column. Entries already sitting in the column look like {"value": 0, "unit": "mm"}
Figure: {"value": 9.6, "unit": "mm"}
